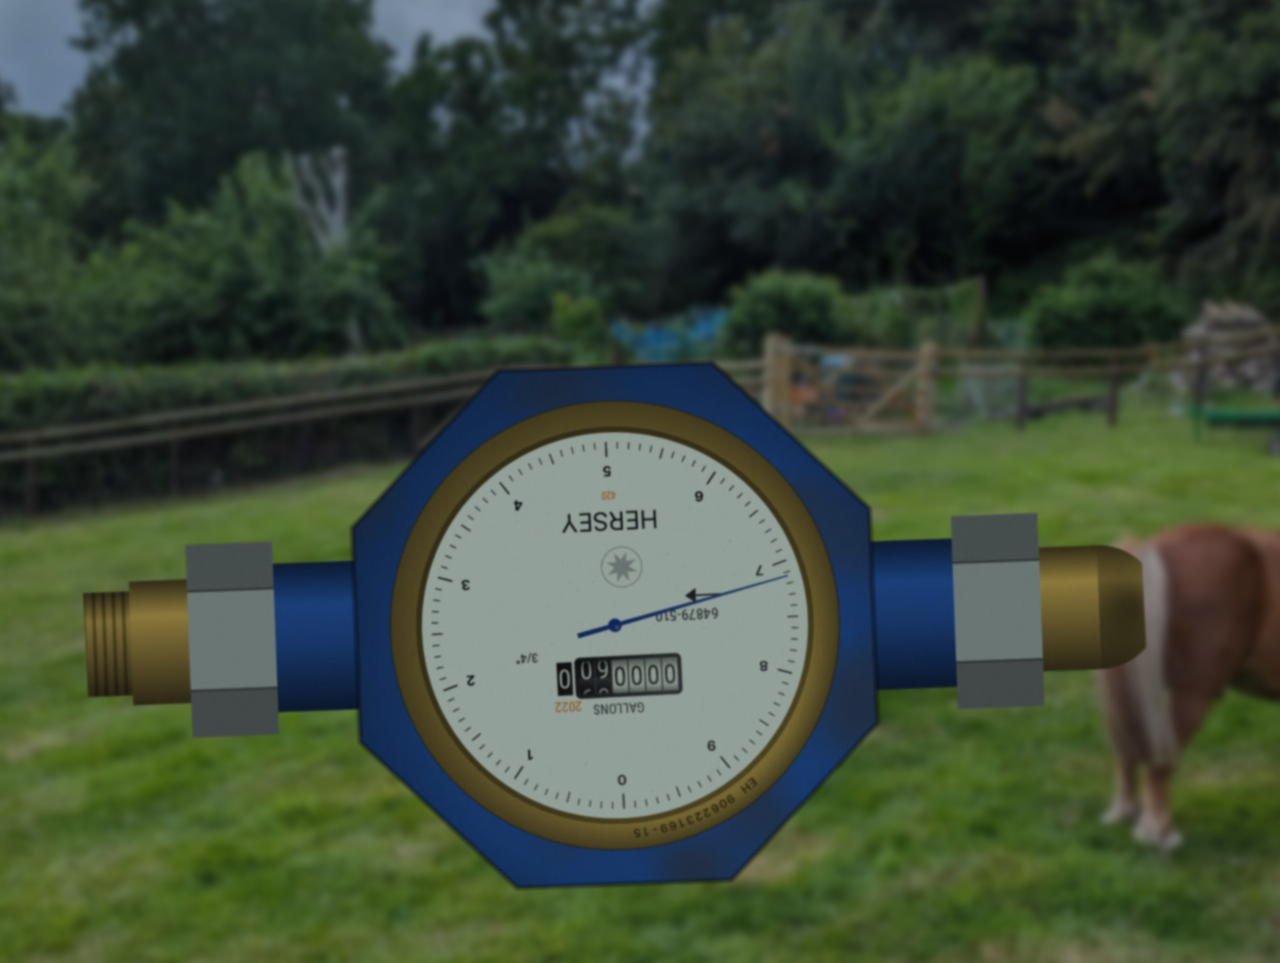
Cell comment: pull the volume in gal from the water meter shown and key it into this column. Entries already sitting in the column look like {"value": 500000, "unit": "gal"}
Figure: {"value": 597.1, "unit": "gal"}
